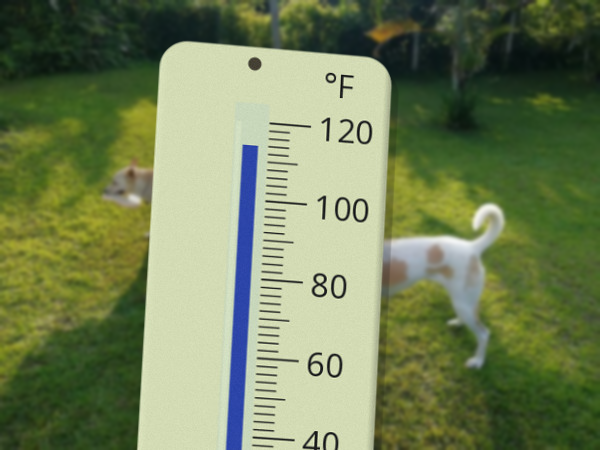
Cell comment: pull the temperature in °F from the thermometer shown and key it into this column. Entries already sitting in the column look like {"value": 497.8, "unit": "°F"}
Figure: {"value": 114, "unit": "°F"}
